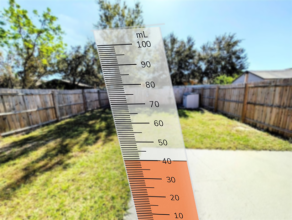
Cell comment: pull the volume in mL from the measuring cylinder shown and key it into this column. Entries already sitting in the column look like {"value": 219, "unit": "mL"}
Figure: {"value": 40, "unit": "mL"}
